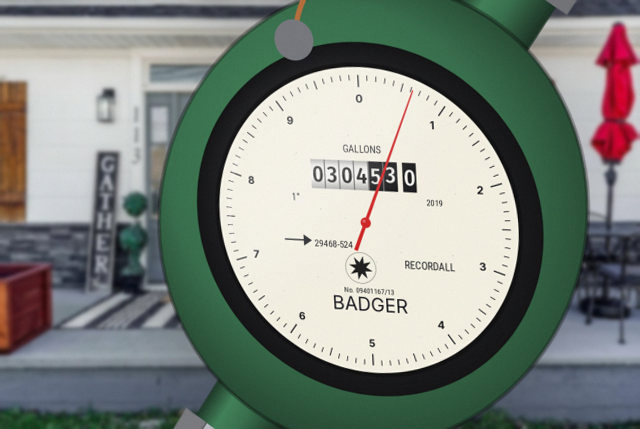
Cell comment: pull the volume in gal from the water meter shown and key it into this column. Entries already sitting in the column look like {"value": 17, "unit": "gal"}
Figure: {"value": 304530.6, "unit": "gal"}
